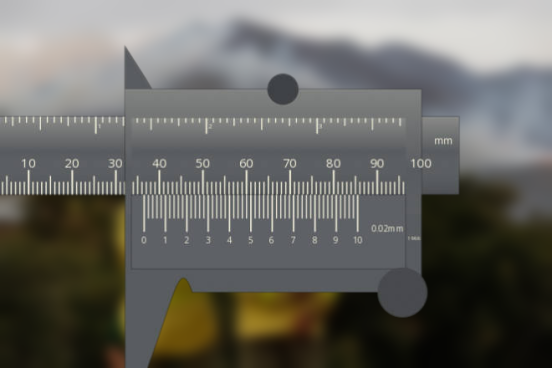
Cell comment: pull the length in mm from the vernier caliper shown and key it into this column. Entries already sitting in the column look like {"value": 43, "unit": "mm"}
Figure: {"value": 36.5, "unit": "mm"}
